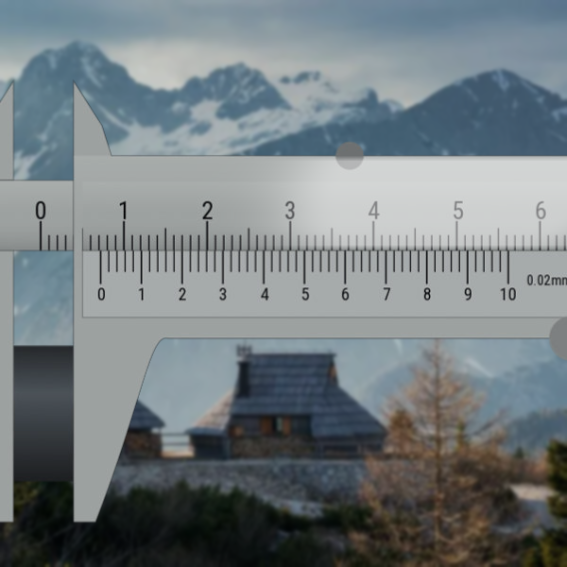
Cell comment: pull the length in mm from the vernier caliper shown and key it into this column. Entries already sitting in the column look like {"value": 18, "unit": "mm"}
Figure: {"value": 7.2, "unit": "mm"}
